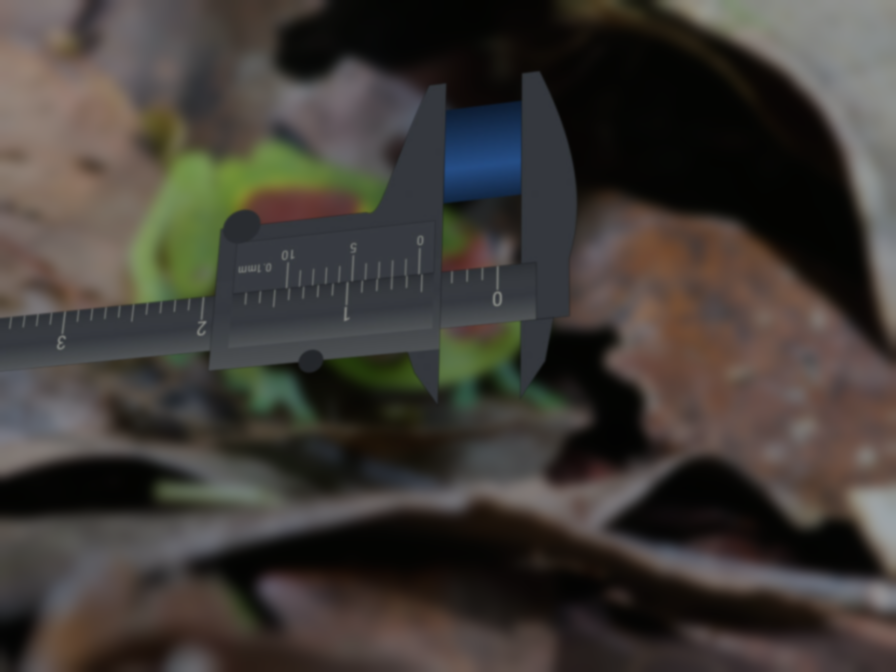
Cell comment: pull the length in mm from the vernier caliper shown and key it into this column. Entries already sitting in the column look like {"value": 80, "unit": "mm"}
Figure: {"value": 5.2, "unit": "mm"}
